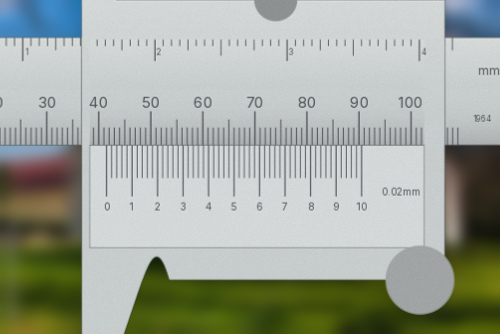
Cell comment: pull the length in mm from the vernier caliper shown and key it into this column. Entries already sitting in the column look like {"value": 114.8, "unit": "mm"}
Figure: {"value": 41.5, "unit": "mm"}
